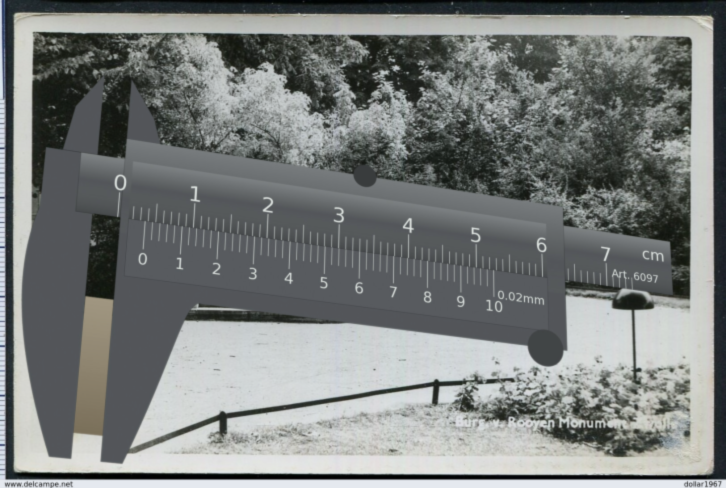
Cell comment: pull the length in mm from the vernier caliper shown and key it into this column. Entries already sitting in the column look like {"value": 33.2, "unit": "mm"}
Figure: {"value": 3.6, "unit": "mm"}
